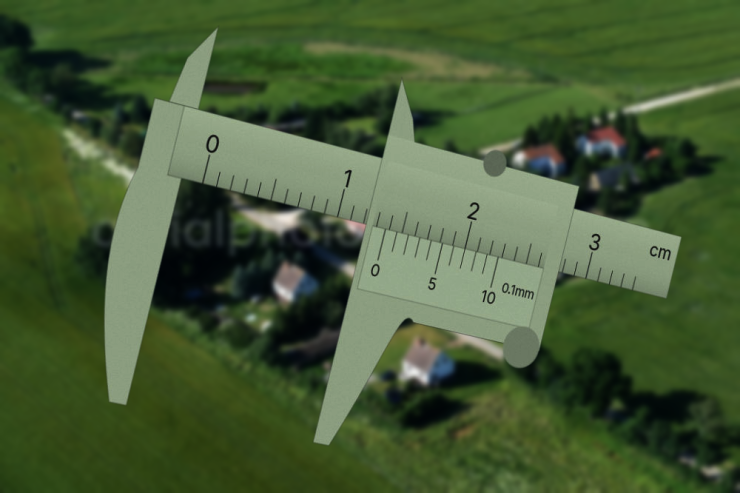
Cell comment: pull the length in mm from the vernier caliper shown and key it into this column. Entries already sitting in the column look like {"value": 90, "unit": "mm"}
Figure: {"value": 13.7, "unit": "mm"}
